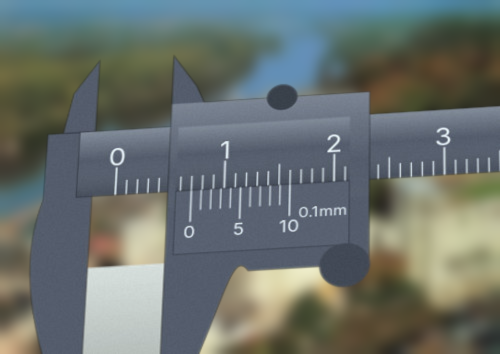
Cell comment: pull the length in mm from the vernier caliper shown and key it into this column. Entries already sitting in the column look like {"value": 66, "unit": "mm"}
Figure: {"value": 7.0, "unit": "mm"}
